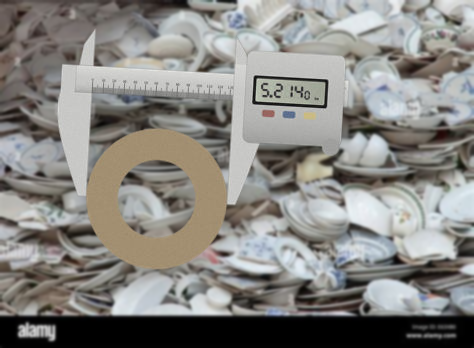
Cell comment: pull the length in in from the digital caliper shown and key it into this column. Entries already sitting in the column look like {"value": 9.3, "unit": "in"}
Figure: {"value": 5.2140, "unit": "in"}
